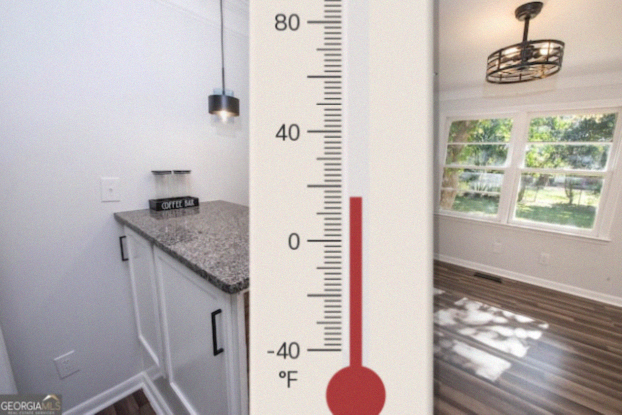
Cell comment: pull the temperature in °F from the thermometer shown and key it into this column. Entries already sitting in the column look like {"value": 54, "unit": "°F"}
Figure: {"value": 16, "unit": "°F"}
